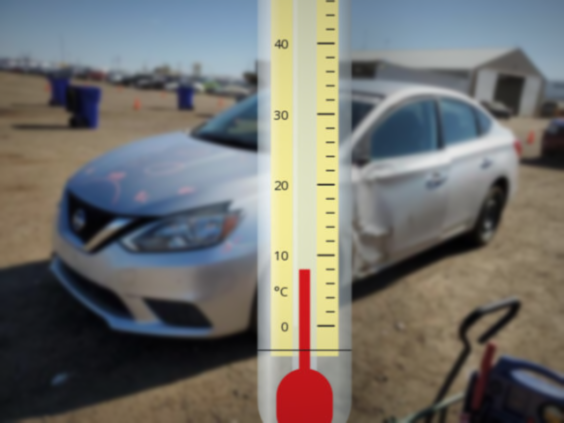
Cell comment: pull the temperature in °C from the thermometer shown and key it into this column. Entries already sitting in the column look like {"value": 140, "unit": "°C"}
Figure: {"value": 8, "unit": "°C"}
